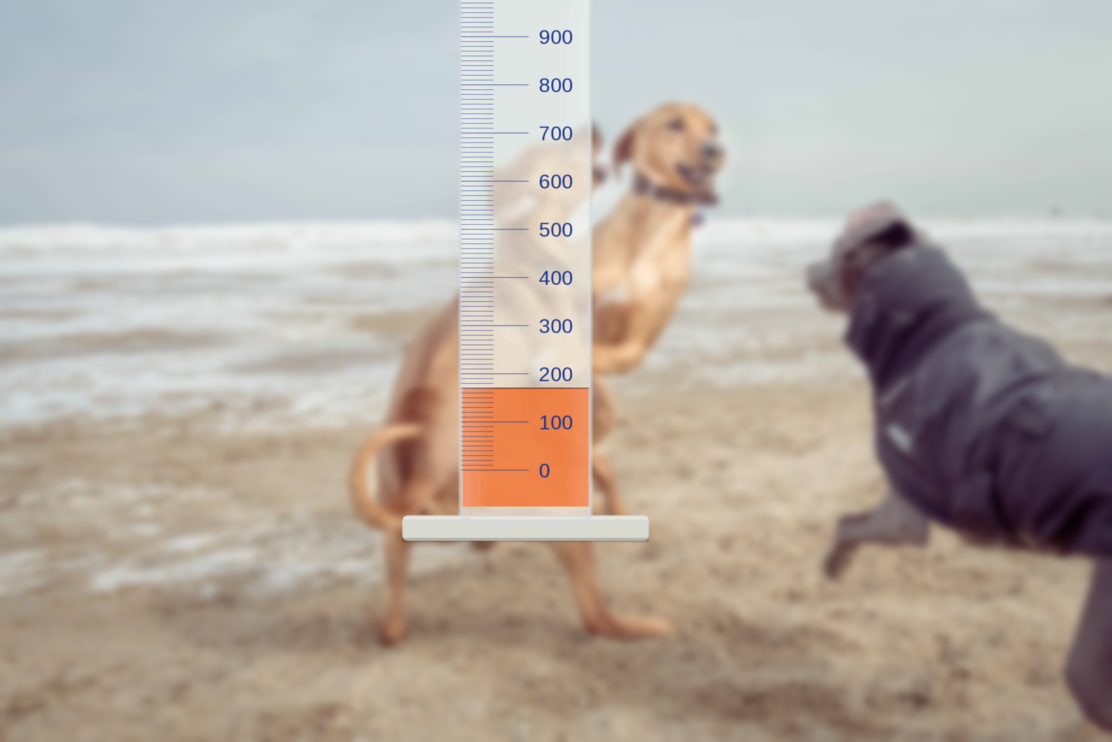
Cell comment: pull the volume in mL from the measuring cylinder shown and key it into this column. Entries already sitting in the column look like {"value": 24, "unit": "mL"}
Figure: {"value": 170, "unit": "mL"}
